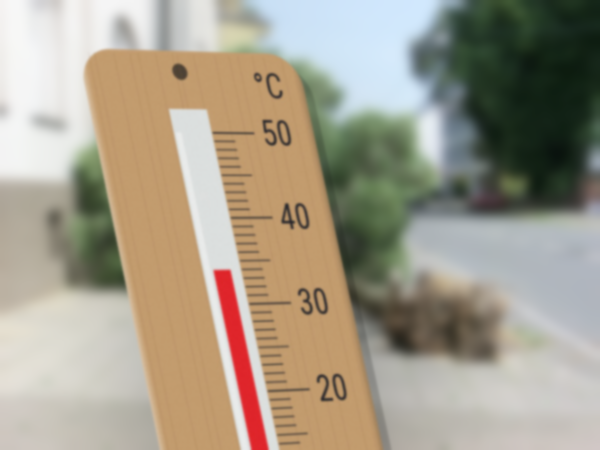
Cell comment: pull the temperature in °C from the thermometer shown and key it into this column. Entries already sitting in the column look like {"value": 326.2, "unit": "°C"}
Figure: {"value": 34, "unit": "°C"}
